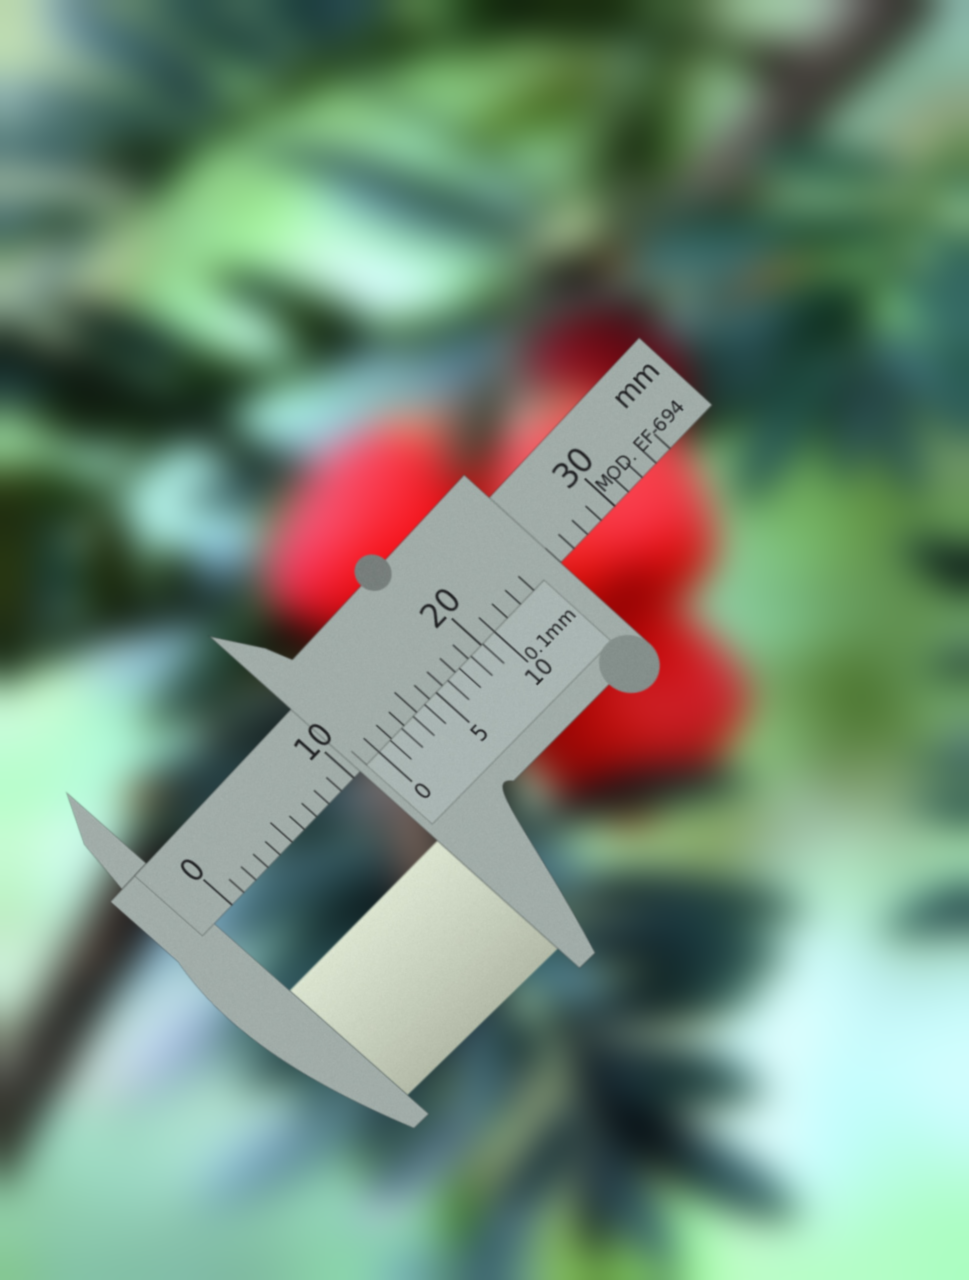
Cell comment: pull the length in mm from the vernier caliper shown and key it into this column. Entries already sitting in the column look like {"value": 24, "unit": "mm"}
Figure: {"value": 12.0, "unit": "mm"}
